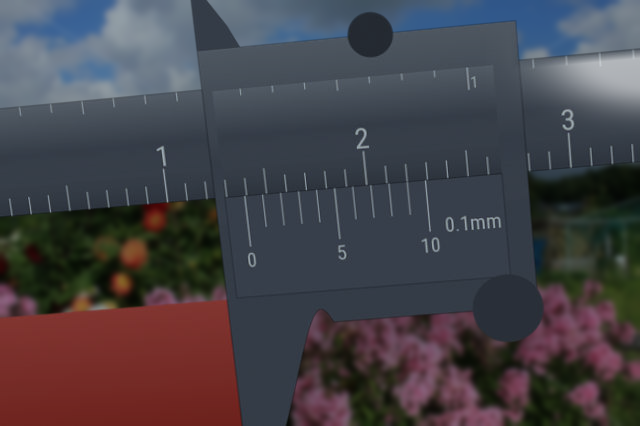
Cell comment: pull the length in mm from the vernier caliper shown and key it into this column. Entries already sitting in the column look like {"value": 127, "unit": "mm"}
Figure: {"value": 13.9, "unit": "mm"}
